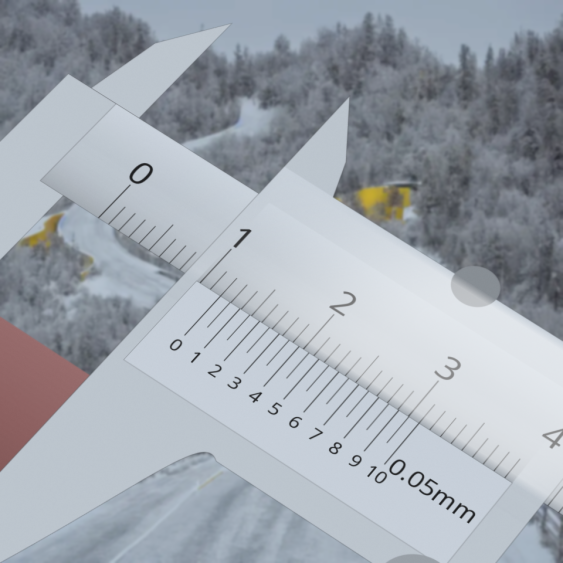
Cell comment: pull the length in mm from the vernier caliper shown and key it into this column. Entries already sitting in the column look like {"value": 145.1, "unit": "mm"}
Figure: {"value": 12.0, "unit": "mm"}
